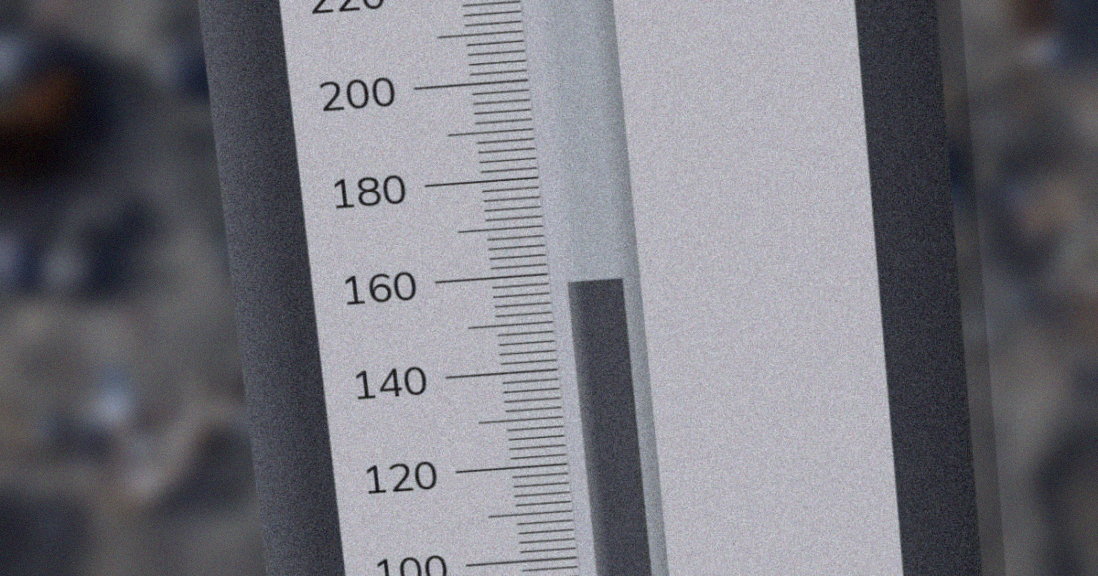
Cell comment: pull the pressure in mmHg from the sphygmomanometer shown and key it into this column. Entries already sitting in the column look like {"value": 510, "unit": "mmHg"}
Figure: {"value": 158, "unit": "mmHg"}
